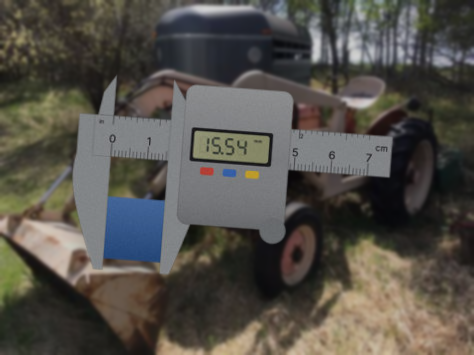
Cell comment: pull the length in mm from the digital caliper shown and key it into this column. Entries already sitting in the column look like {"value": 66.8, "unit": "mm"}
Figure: {"value": 15.54, "unit": "mm"}
